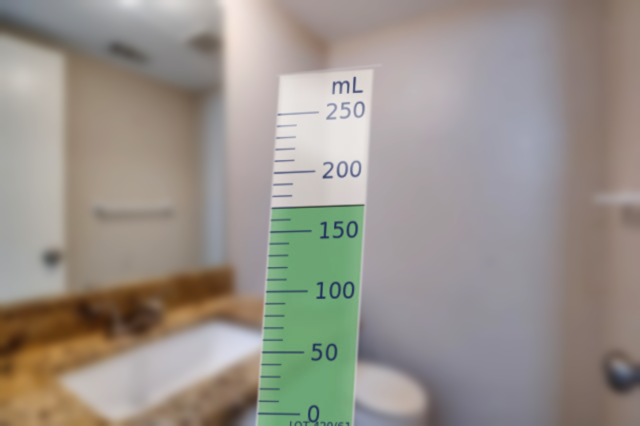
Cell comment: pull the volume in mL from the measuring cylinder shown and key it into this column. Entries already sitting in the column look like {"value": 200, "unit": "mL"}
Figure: {"value": 170, "unit": "mL"}
